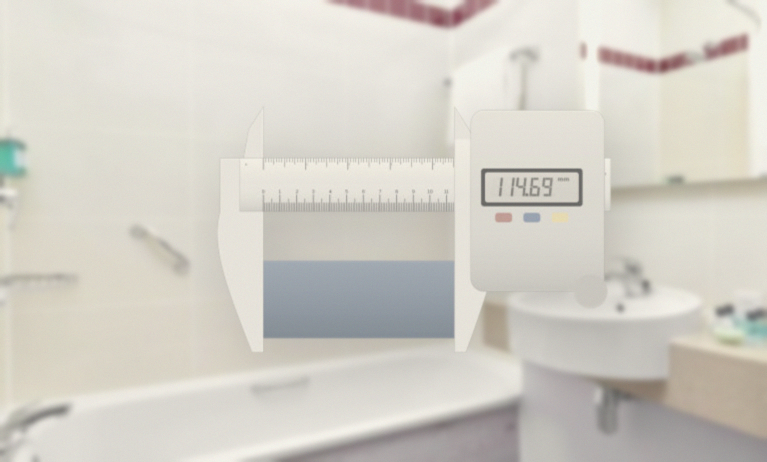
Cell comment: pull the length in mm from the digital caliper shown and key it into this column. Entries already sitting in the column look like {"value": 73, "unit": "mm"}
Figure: {"value": 114.69, "unit": "mm"}
